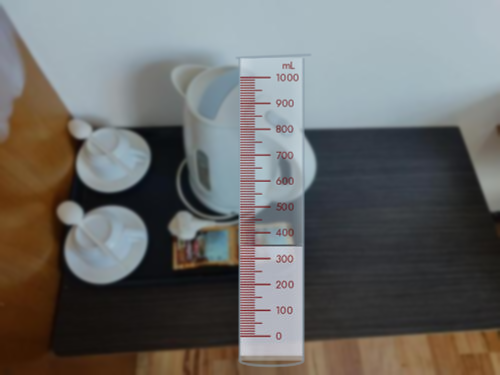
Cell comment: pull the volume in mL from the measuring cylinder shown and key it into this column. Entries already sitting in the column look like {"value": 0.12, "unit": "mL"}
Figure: {"value": 350, "unit": "mL"}
